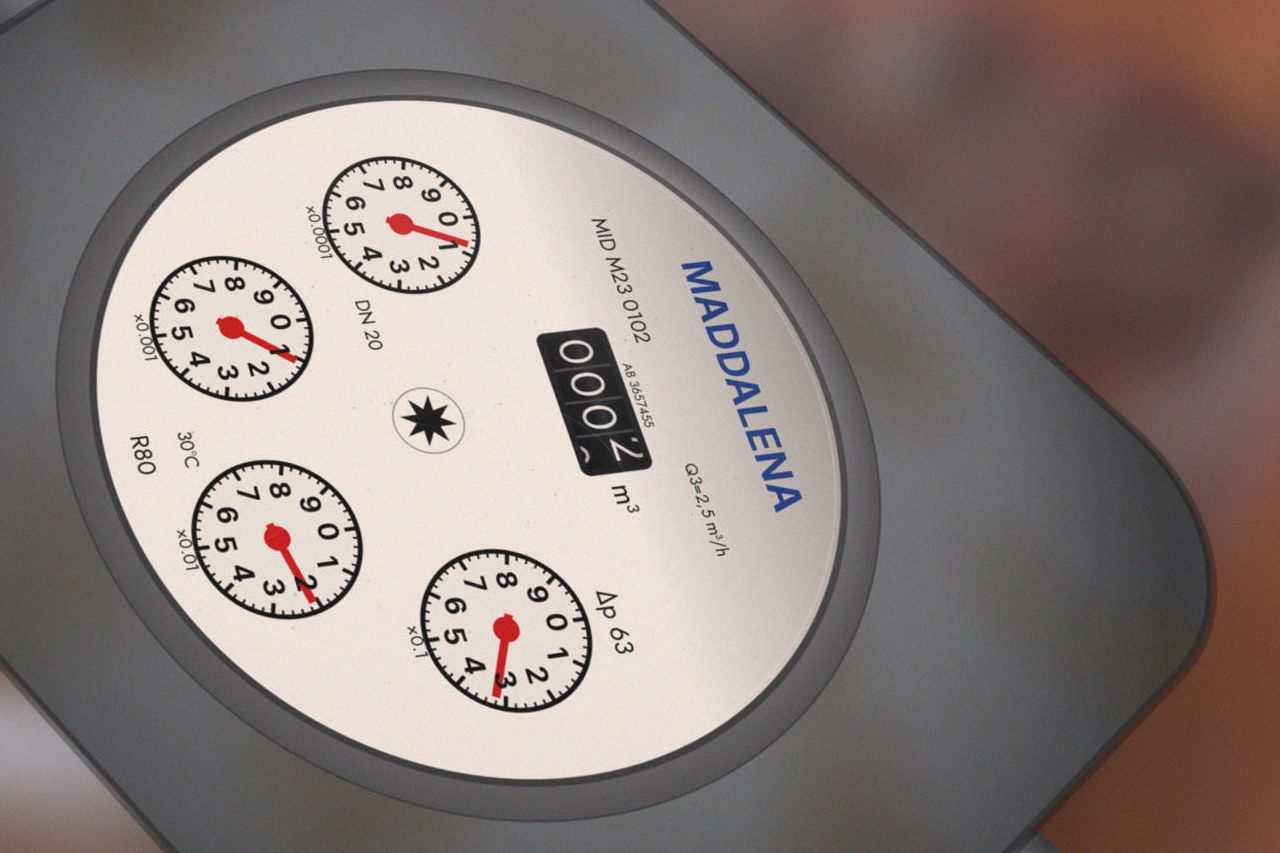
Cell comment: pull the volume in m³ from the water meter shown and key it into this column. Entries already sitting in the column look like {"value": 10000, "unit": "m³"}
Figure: {"value": 2.3210, "unit": "m³"}
